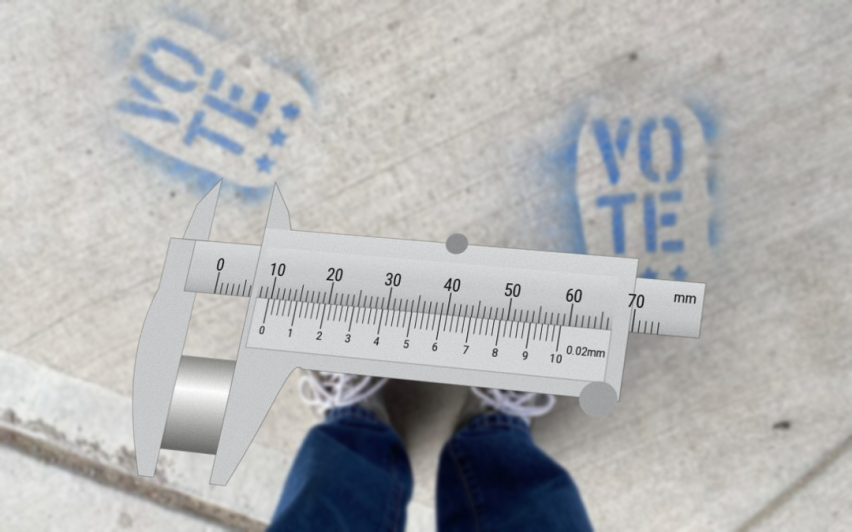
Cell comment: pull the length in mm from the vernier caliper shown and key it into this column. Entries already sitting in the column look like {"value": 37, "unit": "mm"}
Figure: {"value": 9.6, "unit": "mm"}
